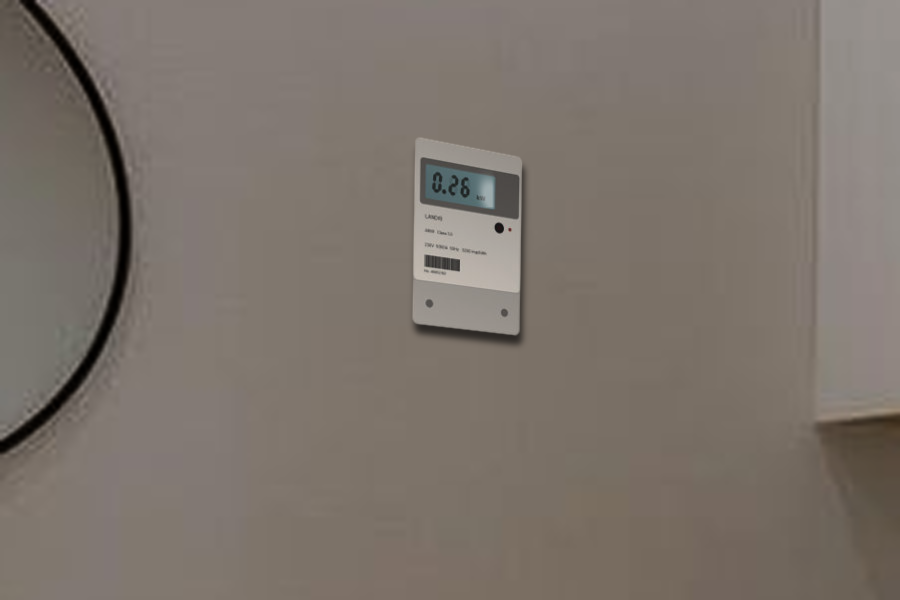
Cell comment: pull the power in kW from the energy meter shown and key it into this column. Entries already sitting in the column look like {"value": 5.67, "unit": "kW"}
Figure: {"value": 0.26, "unit": "kW"}
